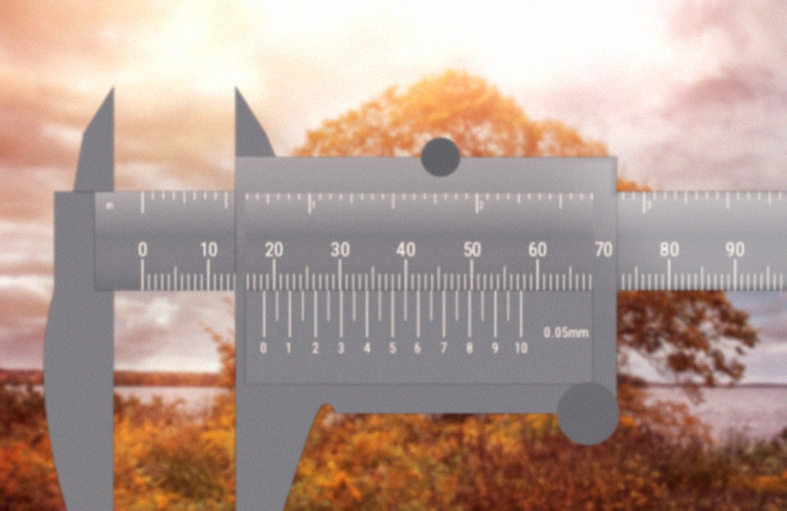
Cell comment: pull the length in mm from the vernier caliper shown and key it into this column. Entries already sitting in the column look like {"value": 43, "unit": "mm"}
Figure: {"value": 18.5, "unit": "mm"}
